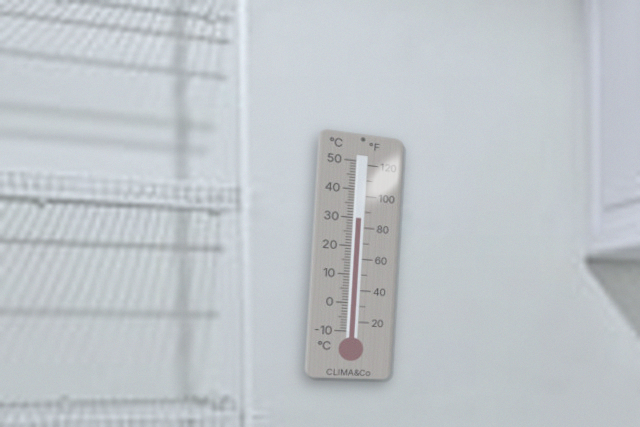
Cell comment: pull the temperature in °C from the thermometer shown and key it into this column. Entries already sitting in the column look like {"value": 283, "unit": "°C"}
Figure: {"value": 30, "unit": "°C"}
